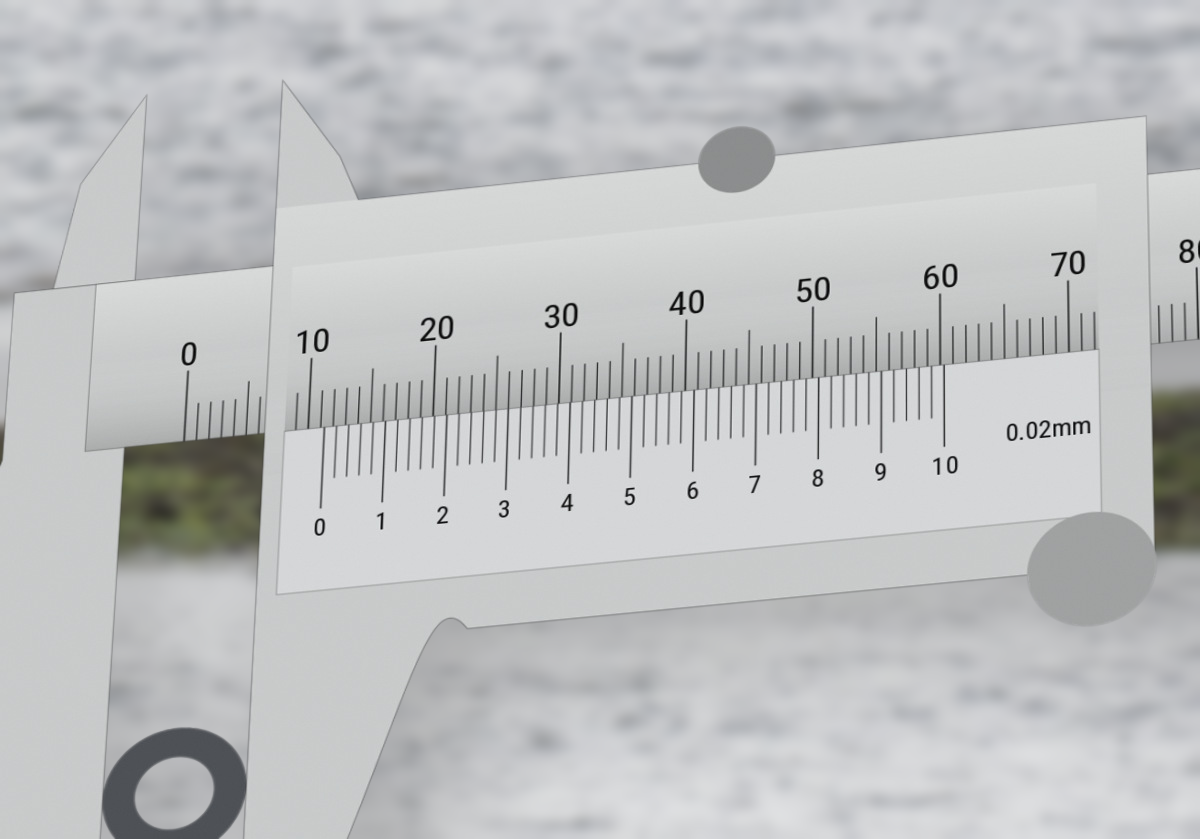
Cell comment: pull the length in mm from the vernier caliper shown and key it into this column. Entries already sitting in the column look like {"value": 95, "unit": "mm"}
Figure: {"value": 11.3, "unit": "mm"}
